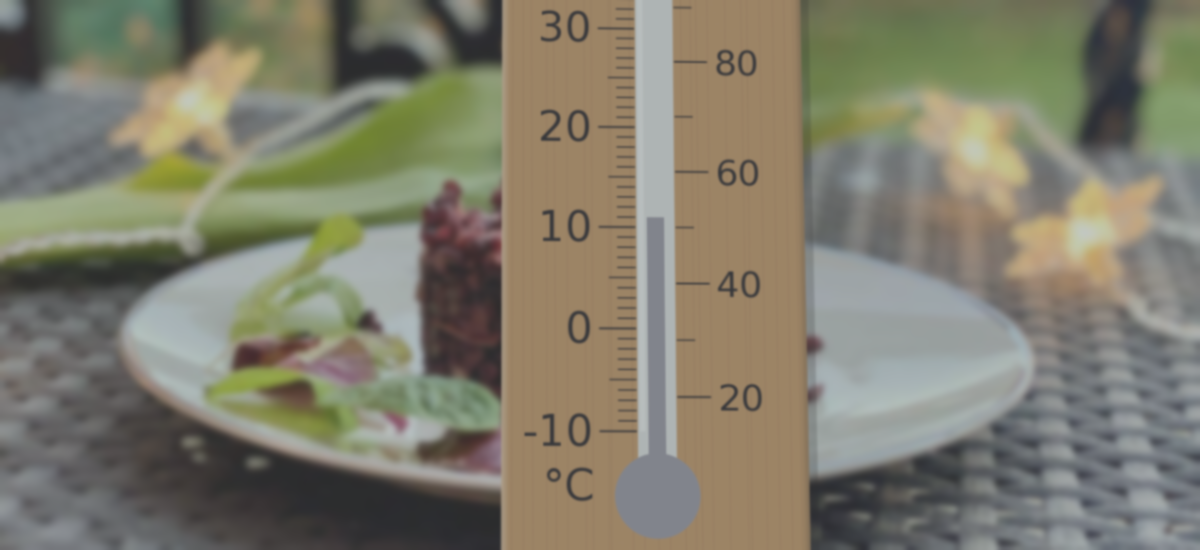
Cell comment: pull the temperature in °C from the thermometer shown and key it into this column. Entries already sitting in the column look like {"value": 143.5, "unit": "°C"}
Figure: {"value": 11, "unit": "°C"}
